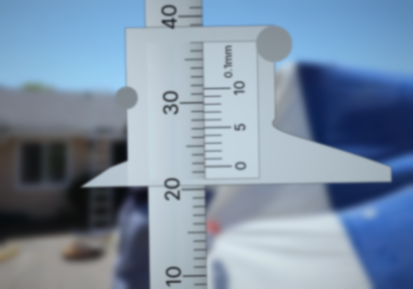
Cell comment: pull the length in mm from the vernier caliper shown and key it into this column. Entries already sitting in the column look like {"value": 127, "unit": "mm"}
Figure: {"value": 22.6, "unit": "mm"}
